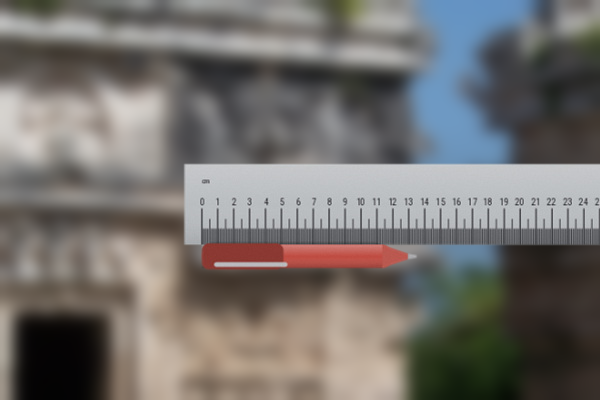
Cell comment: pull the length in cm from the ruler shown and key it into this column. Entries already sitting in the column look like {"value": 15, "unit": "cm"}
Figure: {"value": 13.5, "unit": "cm"}
